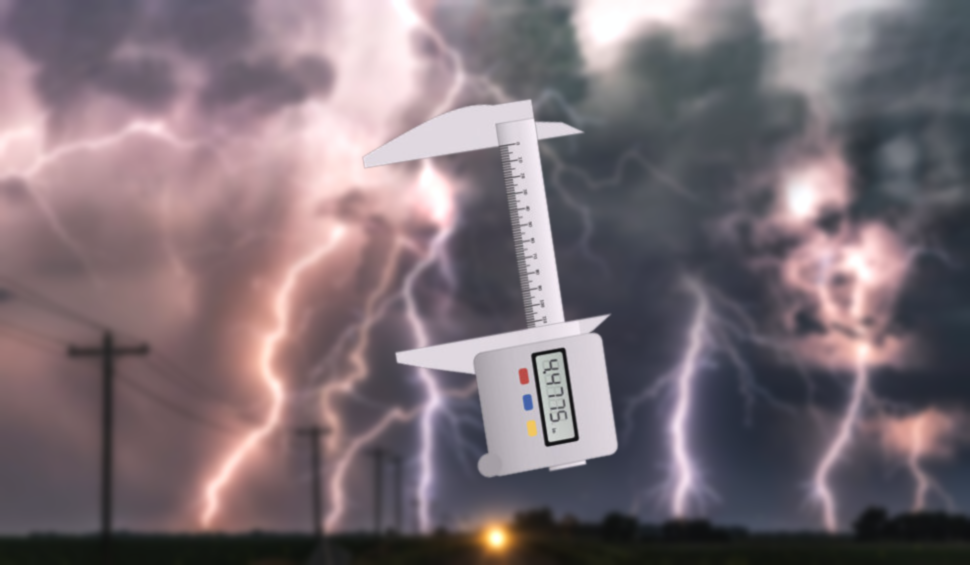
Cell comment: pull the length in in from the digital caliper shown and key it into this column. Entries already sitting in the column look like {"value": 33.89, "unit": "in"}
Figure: {"value": 4.4775, "unit": "in"}
